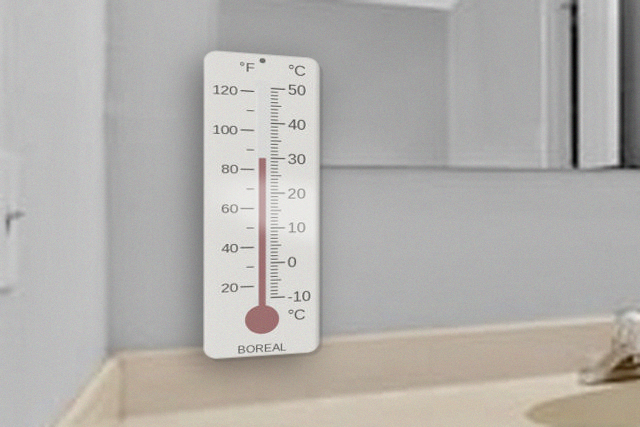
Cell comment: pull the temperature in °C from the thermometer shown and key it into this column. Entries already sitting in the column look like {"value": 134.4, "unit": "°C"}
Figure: {"value": 30, "unit": "°C"}
